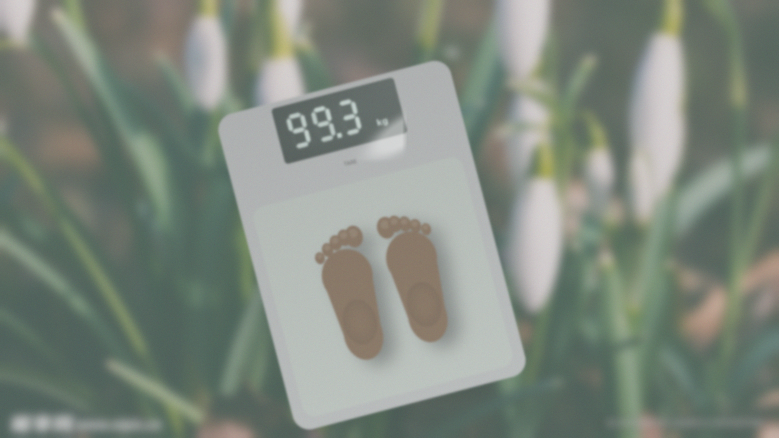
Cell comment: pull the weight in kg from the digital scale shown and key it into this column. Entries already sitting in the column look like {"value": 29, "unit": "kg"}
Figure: {"value": 99.3, "unit": "kg"}
